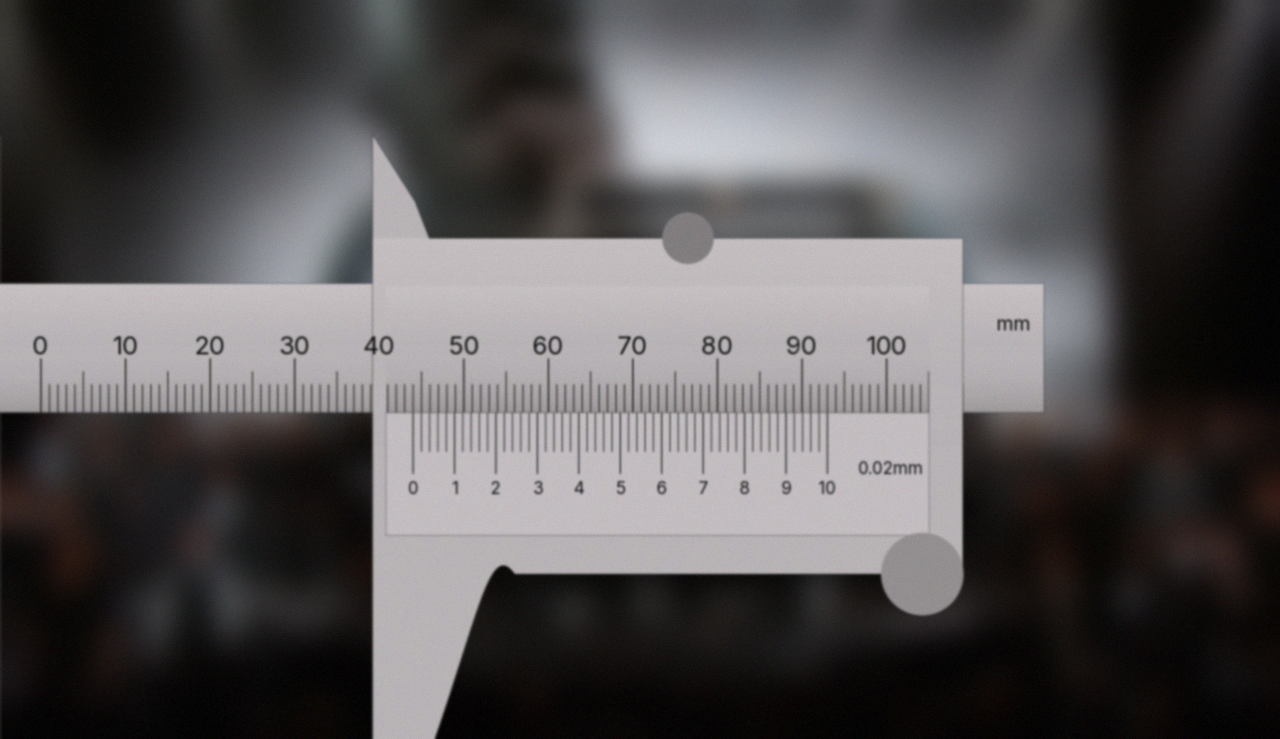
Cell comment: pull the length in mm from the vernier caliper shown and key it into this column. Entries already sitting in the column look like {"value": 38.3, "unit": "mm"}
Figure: {"value": 44.0, "unit": "mm"}
